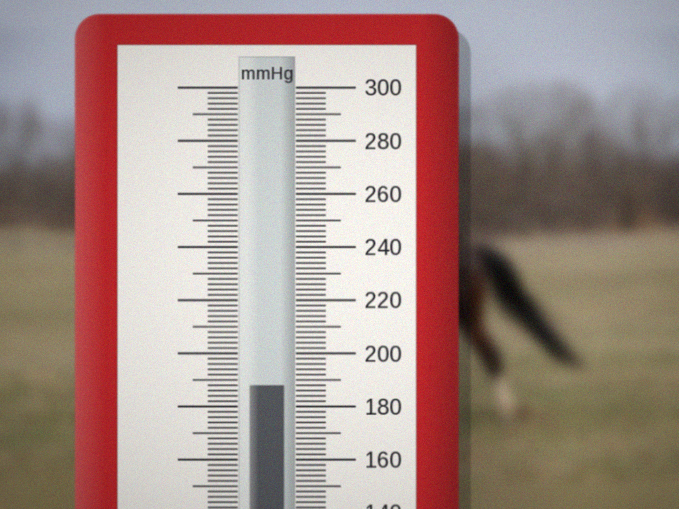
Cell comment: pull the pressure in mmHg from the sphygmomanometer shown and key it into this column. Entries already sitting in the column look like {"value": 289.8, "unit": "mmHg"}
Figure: {"value": 188, "unit": "mmHg"}
